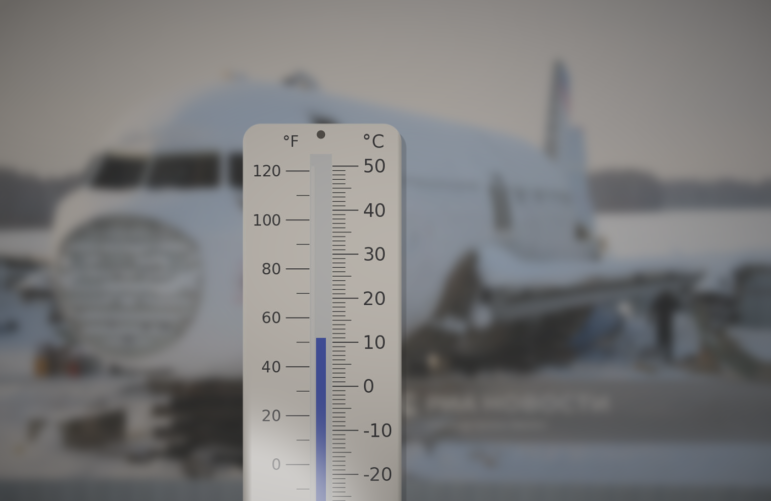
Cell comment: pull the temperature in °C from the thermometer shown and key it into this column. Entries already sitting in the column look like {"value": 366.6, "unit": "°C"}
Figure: {"value": 11, "unit": "°C"}
